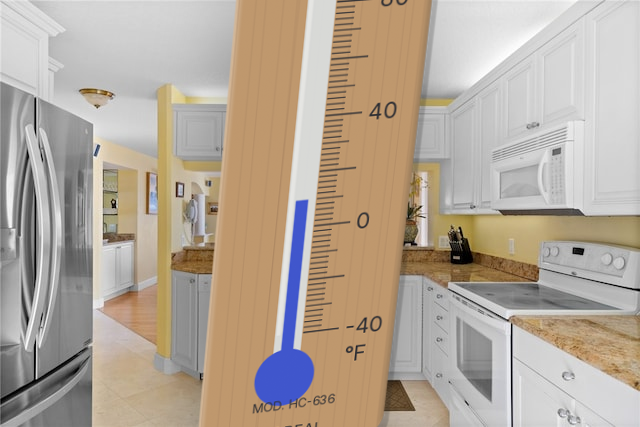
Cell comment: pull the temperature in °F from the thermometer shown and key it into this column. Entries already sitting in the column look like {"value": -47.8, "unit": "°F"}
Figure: {"value": 10, "unit": "°F"}
